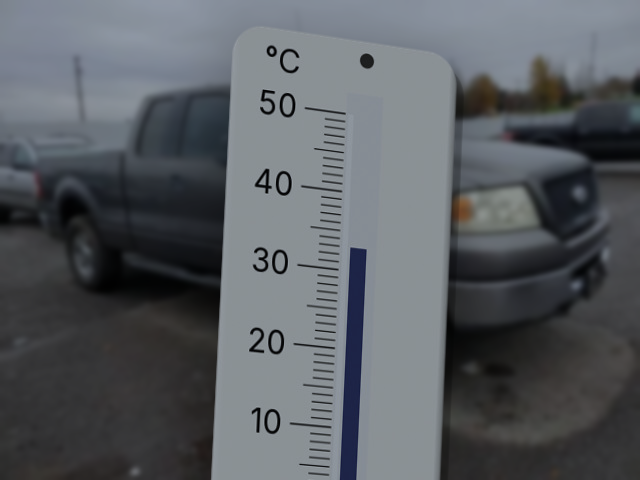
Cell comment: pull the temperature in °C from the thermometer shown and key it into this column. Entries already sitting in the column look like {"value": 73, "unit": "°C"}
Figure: {"value": 33, "unit": "°C"}
